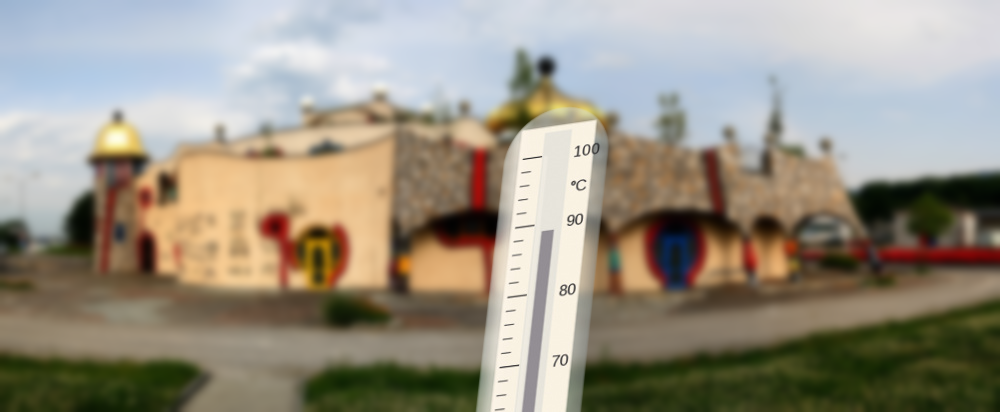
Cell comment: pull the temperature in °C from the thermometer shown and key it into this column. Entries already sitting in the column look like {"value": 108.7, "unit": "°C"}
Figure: {"value": 89, "unit": "°C"}
